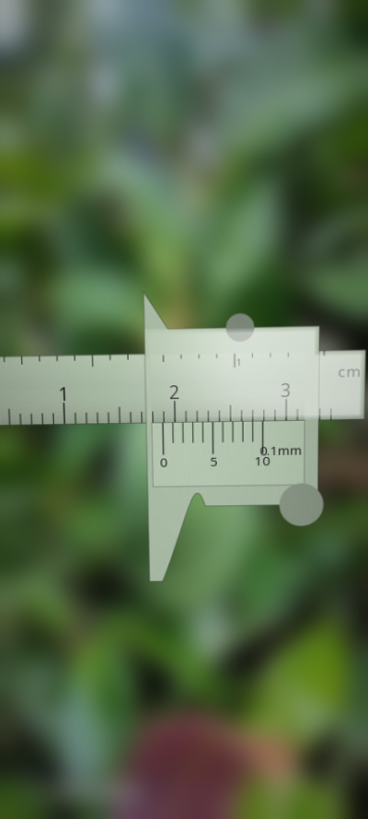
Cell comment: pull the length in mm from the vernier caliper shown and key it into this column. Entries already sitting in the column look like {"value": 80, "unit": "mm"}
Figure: {"value": 18.9, "unit": "mm"}
